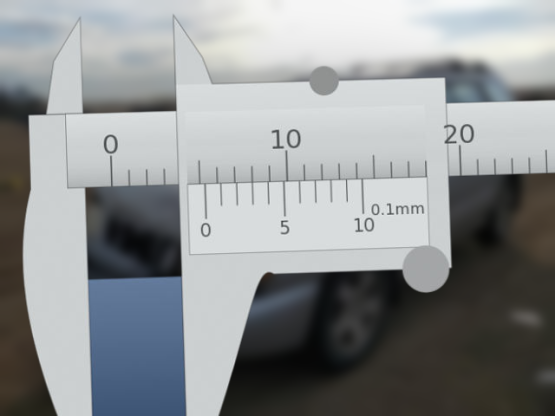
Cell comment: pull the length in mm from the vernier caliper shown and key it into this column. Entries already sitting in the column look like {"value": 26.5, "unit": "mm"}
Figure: {"value": 5.3, "unit": "mm"}
